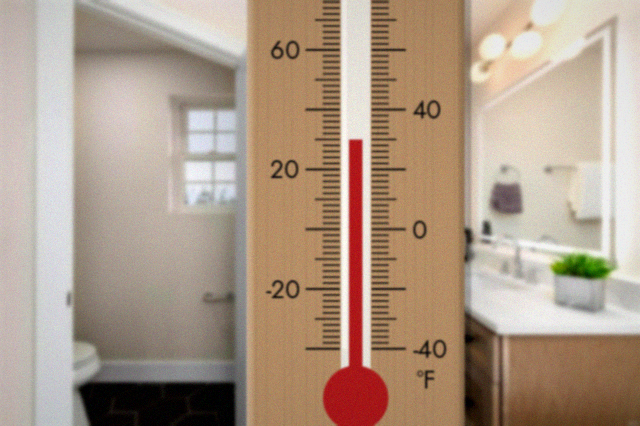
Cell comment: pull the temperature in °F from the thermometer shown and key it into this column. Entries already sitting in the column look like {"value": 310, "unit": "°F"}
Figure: {"value": 30, "unit": "°F"}
